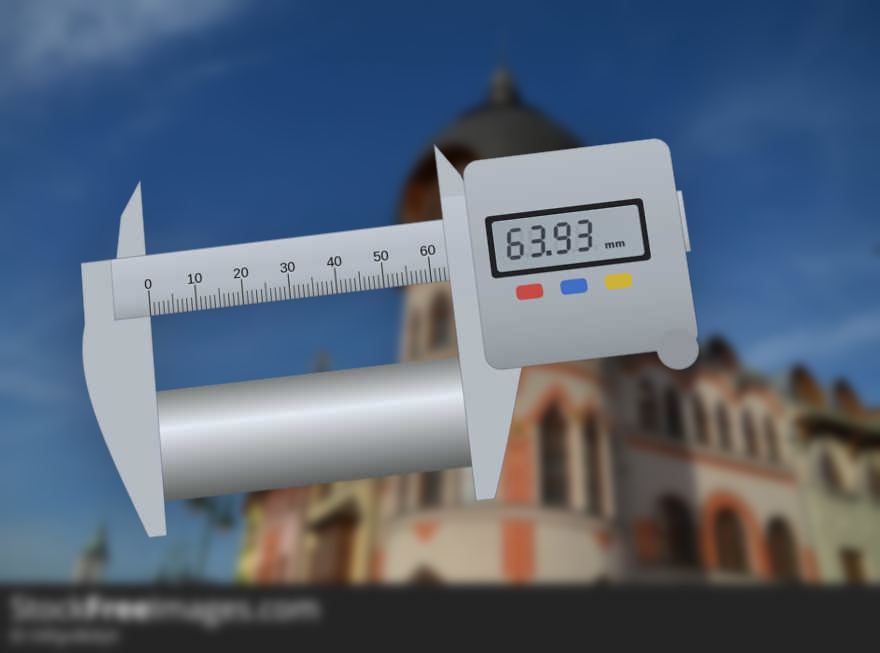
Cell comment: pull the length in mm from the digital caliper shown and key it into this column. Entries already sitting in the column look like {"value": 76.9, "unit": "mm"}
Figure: {"value": 63.93, "unit": "mm"}
